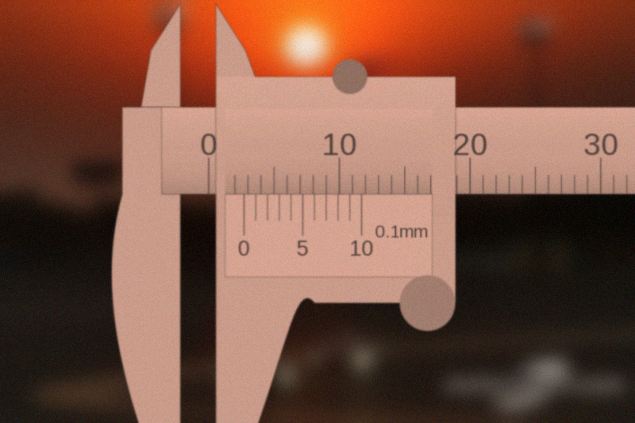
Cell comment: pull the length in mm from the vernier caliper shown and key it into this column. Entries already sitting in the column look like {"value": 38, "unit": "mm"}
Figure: {"value": 2.7, "unit": "mm"}
